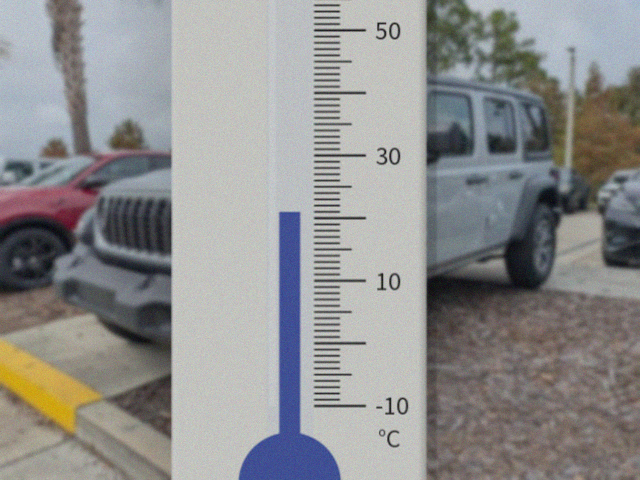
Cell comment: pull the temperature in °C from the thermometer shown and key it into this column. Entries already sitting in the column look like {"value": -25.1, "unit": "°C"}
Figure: {"value": 21, "unit": "°C"}
